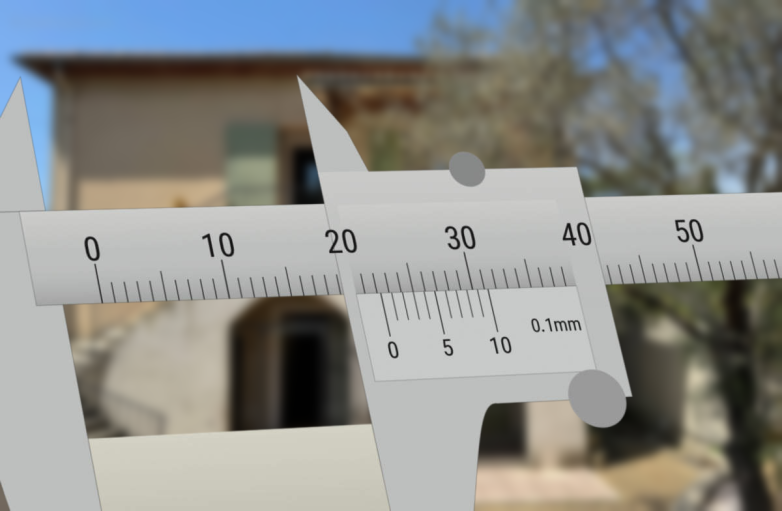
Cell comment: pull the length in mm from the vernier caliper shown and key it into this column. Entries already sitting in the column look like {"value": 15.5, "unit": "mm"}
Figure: {"value": 22.3, "unit": "mm"}
